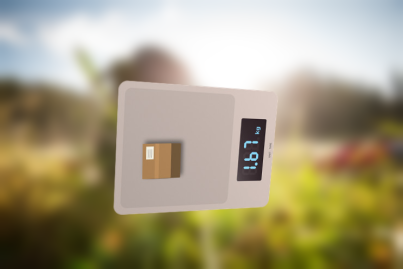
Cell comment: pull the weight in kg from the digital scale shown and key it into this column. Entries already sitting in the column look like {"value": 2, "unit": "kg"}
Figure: {"value": 1.67, "unit": "kg"}
